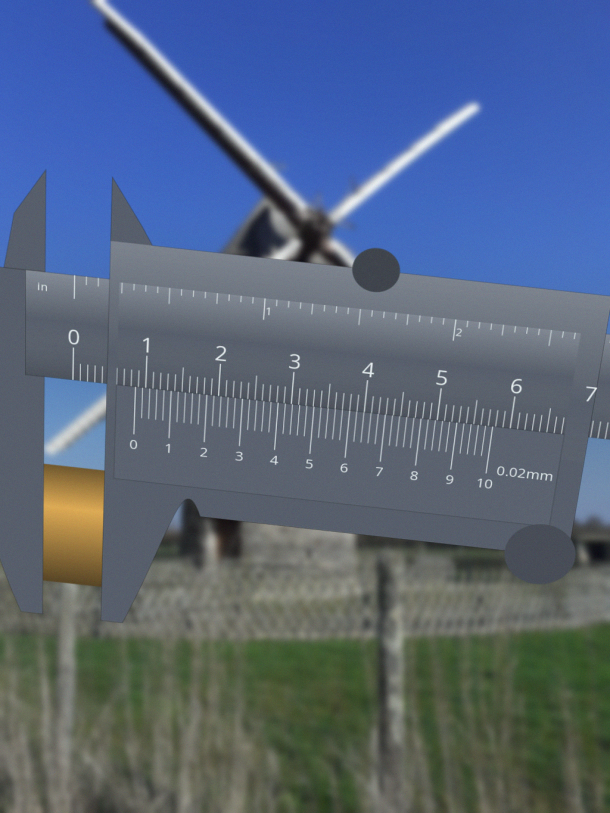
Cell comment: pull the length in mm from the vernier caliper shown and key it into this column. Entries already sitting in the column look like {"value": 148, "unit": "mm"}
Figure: {"value": 8.6, "unit": "mm"}
